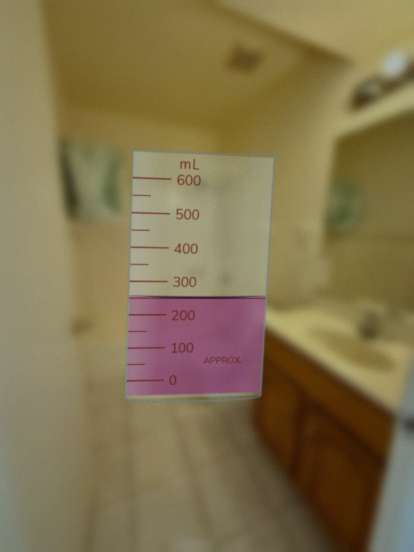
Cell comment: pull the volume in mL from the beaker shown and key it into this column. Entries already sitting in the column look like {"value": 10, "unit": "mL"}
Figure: {"value": 250, "unit": "mL"}
